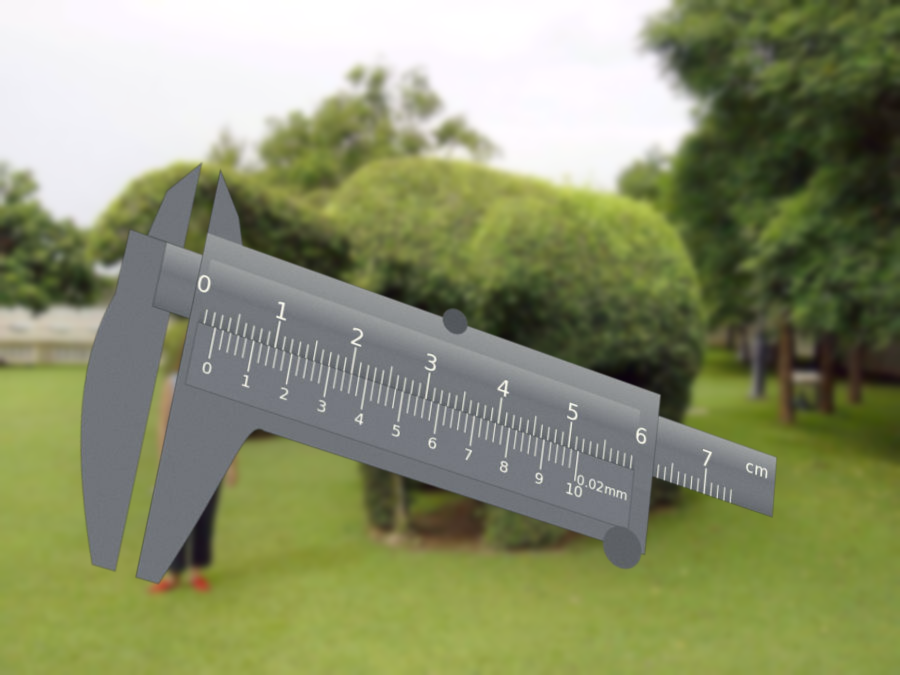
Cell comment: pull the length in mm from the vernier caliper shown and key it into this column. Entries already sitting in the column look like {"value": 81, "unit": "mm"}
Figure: {"value": 2.4, "unit": "mm"}
